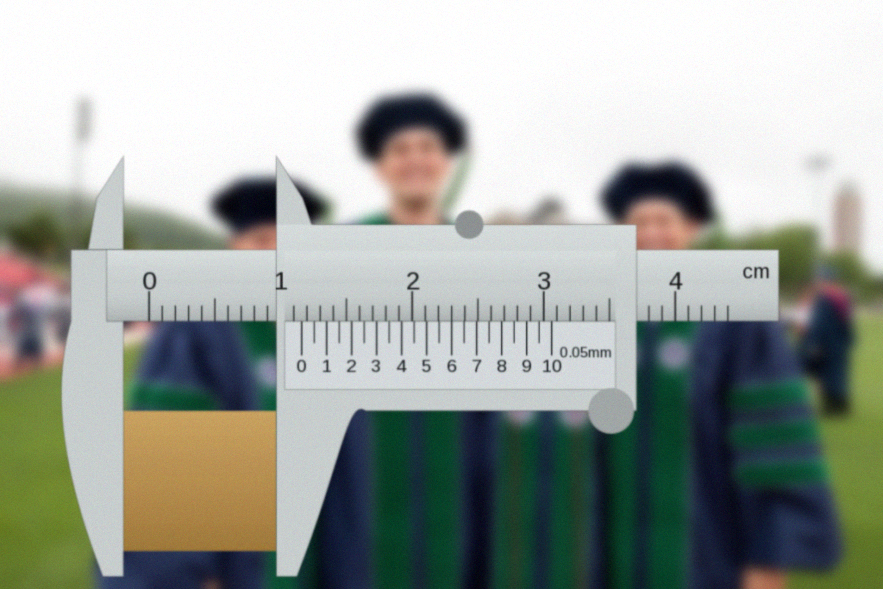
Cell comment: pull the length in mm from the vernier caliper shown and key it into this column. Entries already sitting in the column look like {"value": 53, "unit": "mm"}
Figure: {"value": 11.6, "unit": "mm"}
